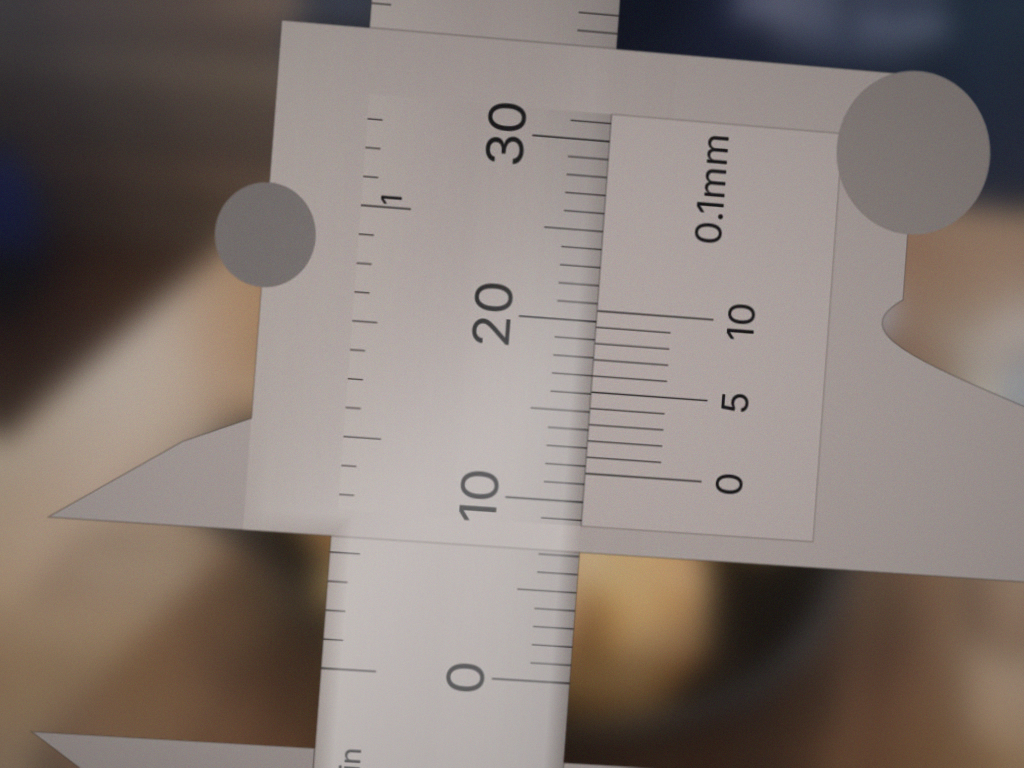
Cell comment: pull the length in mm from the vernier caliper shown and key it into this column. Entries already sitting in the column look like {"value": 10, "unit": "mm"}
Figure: {"value": 11.6, "unit": "mm"}
